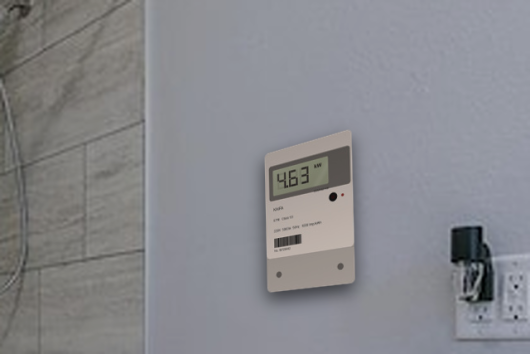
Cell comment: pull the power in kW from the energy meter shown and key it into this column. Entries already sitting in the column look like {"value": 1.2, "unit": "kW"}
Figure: {"value": 4.63, "unit": "kW"}
